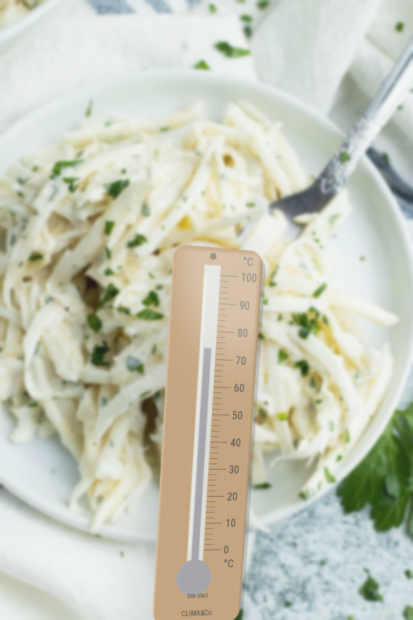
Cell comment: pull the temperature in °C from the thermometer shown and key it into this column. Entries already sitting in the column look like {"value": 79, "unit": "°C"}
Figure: {"value": 74, "unit": "°C"}
